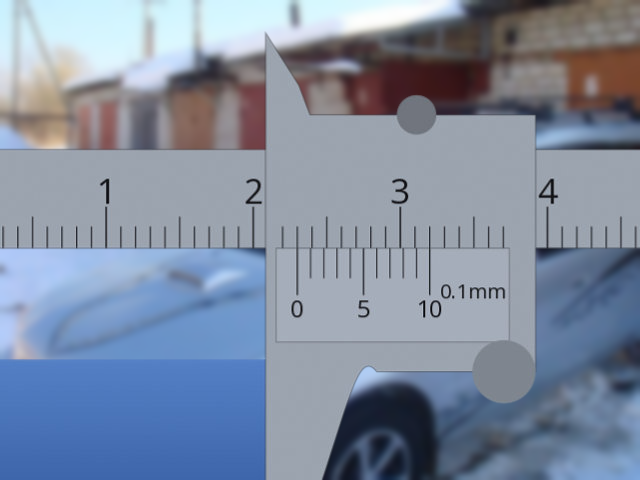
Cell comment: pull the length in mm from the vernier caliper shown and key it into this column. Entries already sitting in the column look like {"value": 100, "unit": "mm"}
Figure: {"value": 23.0, "unit": "mm"}
